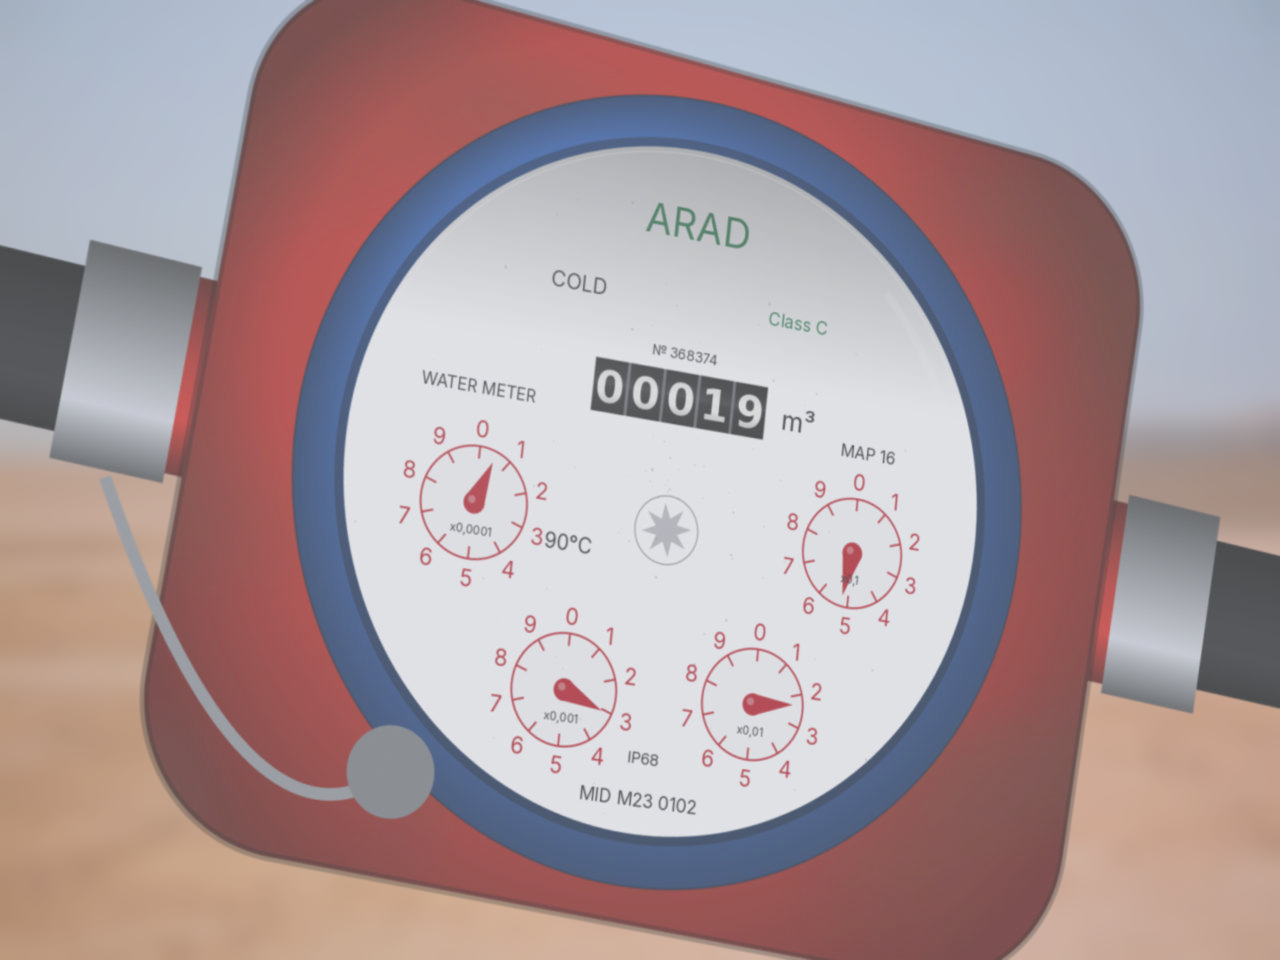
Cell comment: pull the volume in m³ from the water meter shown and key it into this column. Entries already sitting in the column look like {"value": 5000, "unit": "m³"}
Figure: {"value": 19.5230, "unit": "m³"}
